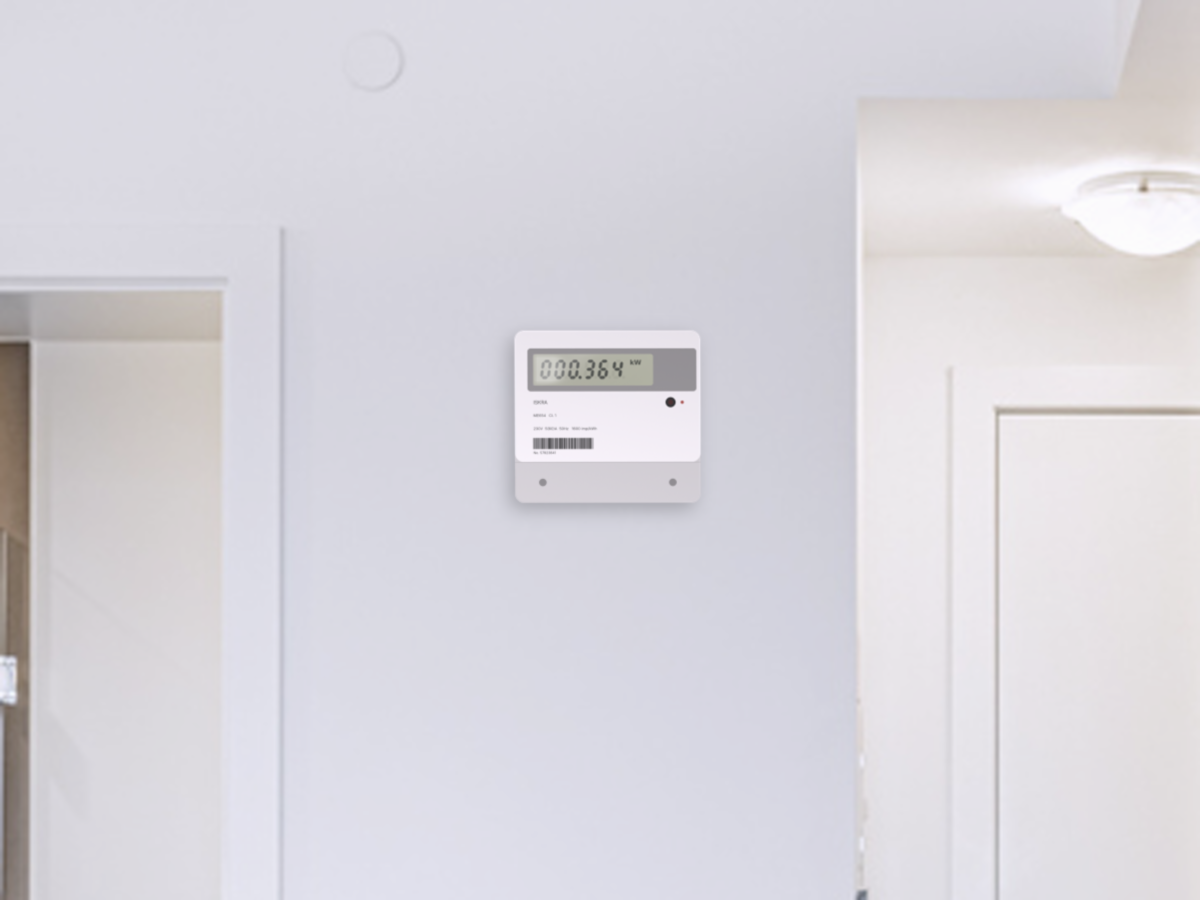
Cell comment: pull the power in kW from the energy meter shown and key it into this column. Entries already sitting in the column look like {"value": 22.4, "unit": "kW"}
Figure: {"value": 0.364, "unit": "kW"}
